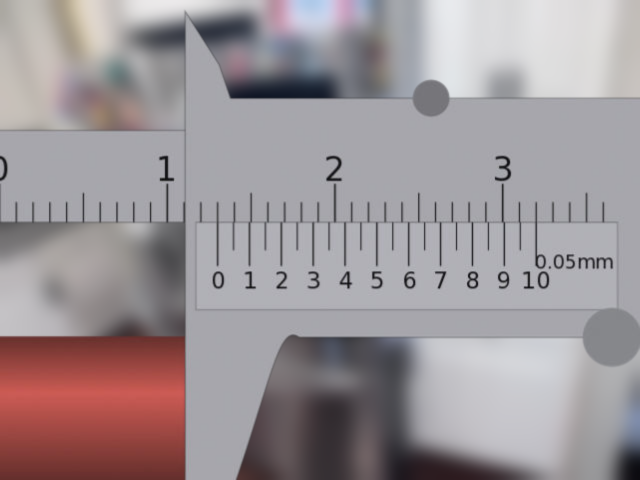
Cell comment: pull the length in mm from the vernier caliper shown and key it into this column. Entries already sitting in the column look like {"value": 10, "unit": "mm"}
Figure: {"value": 13.0, "unit": "mm"}
